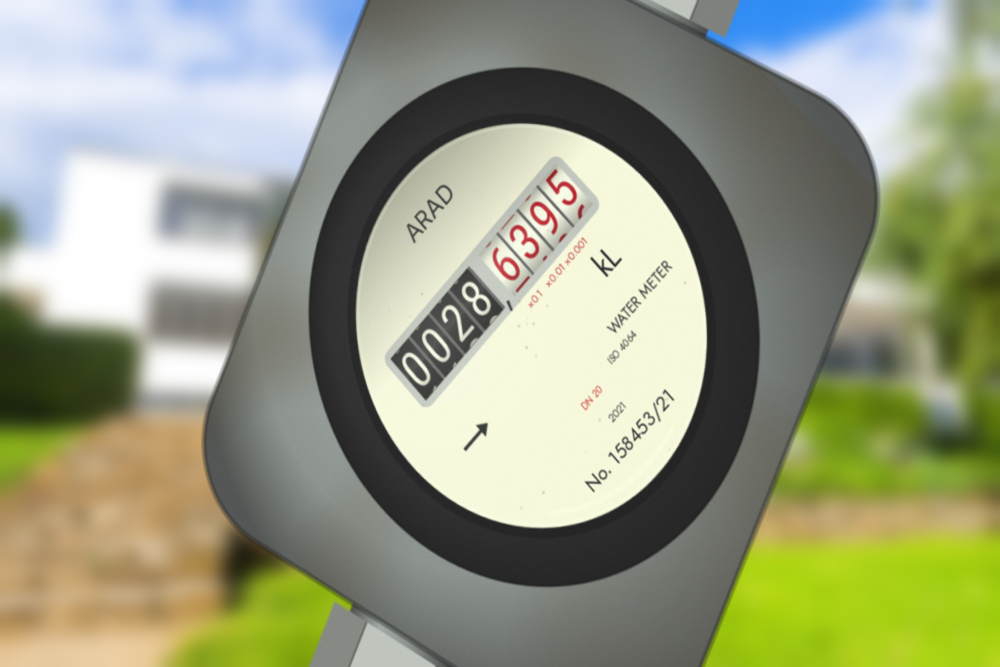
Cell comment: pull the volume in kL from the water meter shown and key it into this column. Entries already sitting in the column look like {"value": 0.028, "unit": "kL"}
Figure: {"value": 28.6395, "unit": "kL"}
